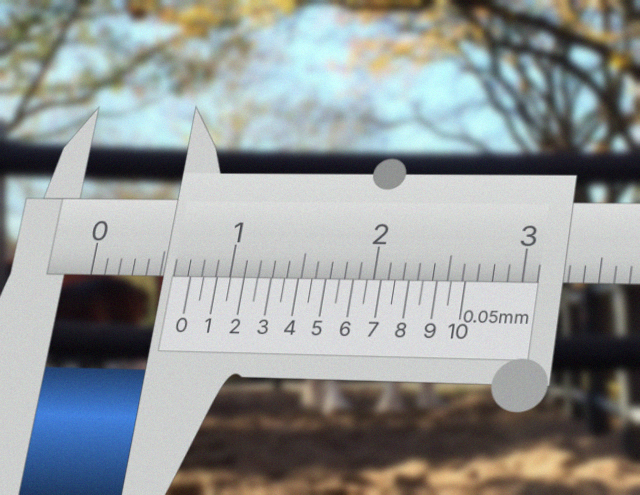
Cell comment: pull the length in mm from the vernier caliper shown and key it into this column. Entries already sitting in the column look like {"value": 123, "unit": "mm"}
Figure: {"value": 7.2, "unit": "mm"}
